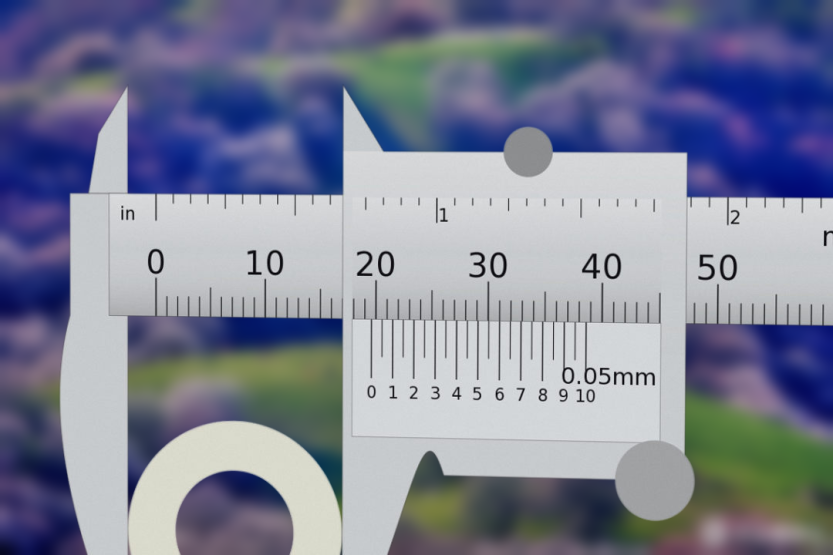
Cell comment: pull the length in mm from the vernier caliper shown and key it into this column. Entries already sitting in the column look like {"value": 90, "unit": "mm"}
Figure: {"value": 19.6, "unit": "mm"}
